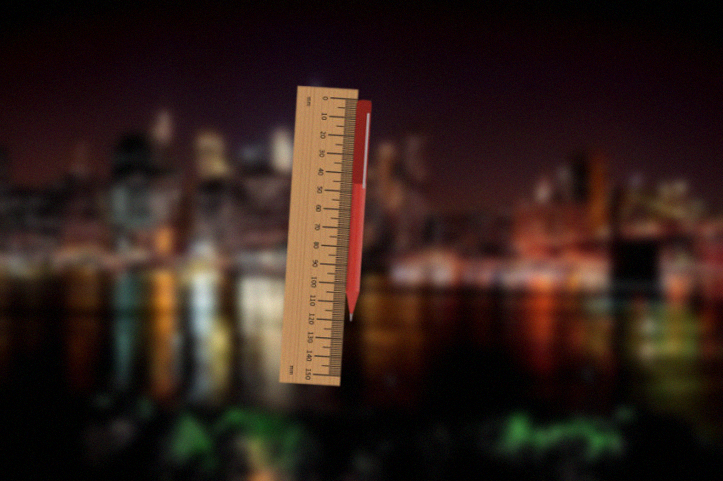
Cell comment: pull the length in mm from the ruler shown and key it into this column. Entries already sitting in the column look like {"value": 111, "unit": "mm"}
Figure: {"value": 120, "unit": "mm"}
